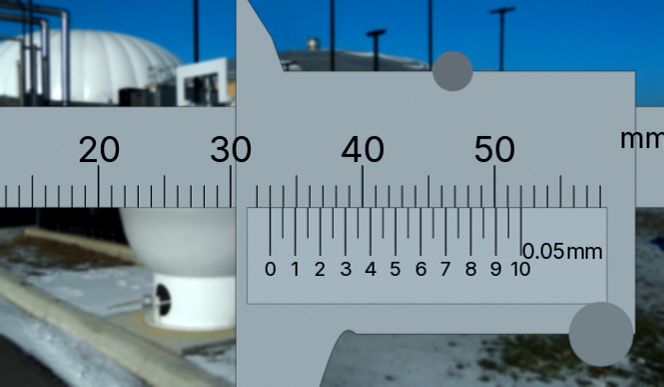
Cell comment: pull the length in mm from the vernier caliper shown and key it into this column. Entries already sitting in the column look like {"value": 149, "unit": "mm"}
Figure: {"value": 33.0, "unit": "mm"}
